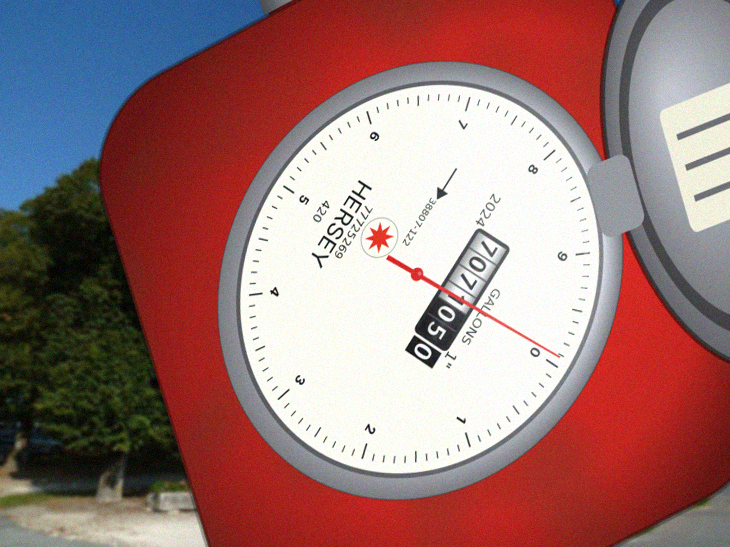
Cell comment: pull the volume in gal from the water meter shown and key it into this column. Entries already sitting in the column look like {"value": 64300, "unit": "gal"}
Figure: {"value": 7071049.9, "unit": "gal"}
